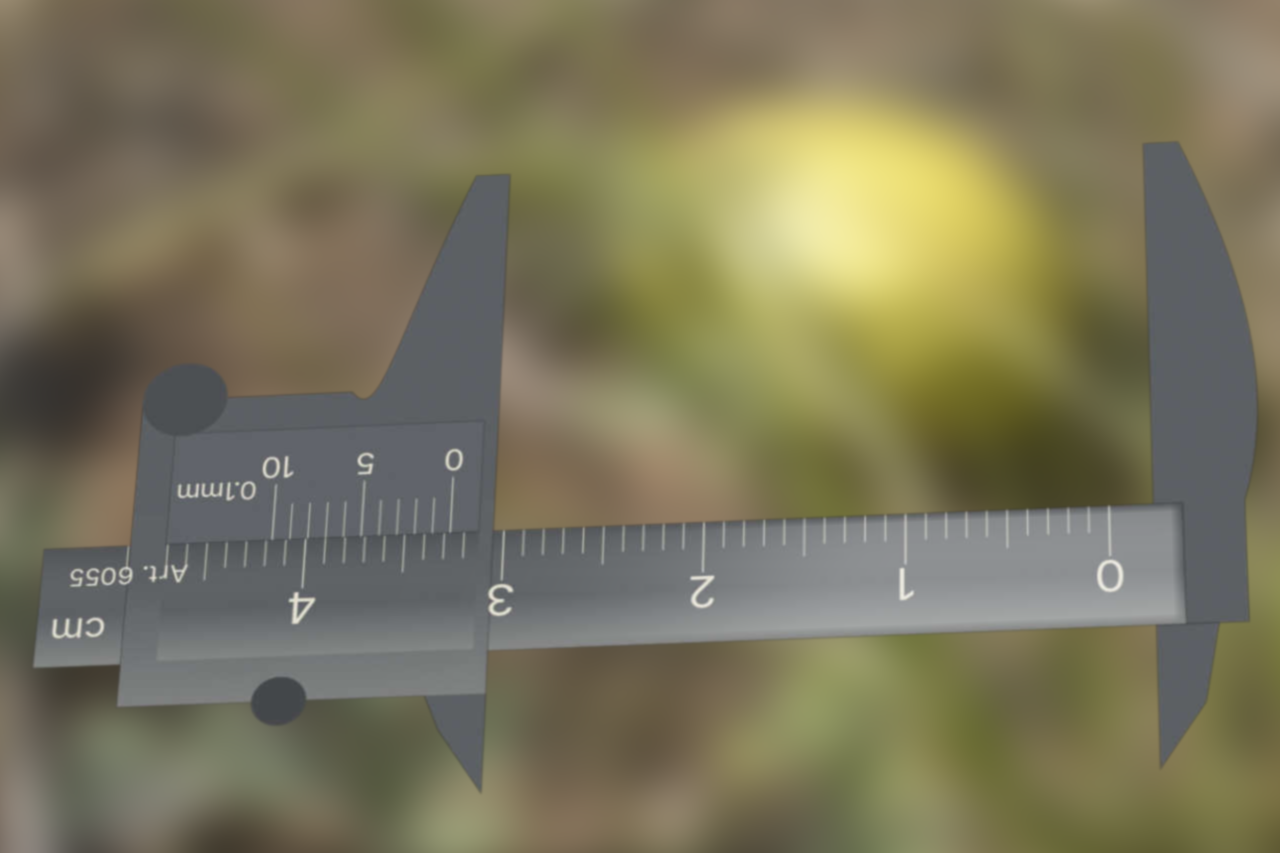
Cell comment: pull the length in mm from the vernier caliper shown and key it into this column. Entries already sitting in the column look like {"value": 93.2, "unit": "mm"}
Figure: {"value": 32.7, "unit": "mm"}
